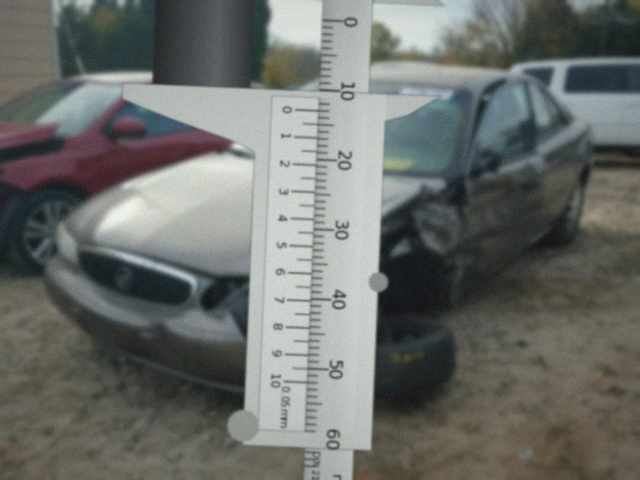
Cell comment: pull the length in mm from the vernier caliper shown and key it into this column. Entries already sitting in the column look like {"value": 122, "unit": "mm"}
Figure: {"value": 13.0, "unit": "mm"}
